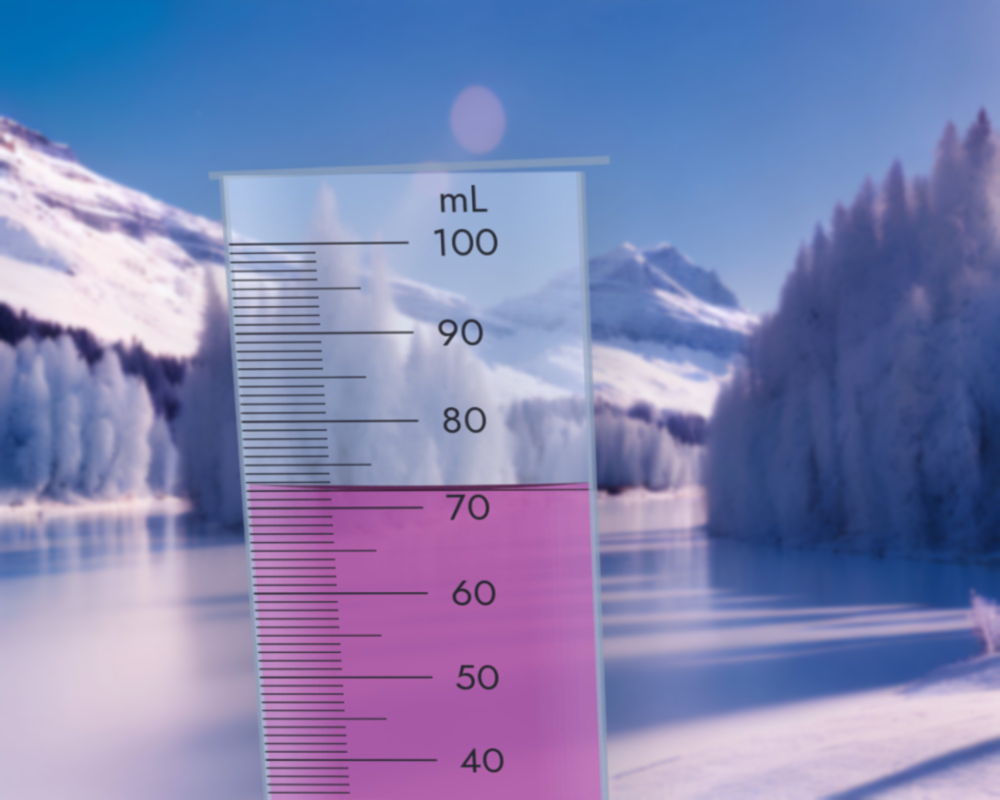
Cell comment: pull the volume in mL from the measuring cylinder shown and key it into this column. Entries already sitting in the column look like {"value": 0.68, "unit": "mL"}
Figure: {"value": 72, "unit": "mL"}
